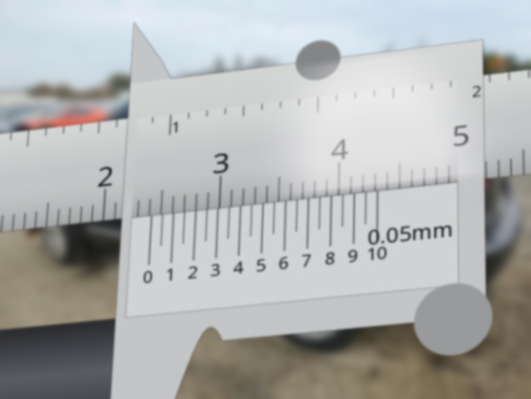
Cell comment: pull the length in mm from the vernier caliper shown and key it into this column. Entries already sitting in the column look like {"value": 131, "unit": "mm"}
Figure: {"value": 24.2, "unit": "mm"}
